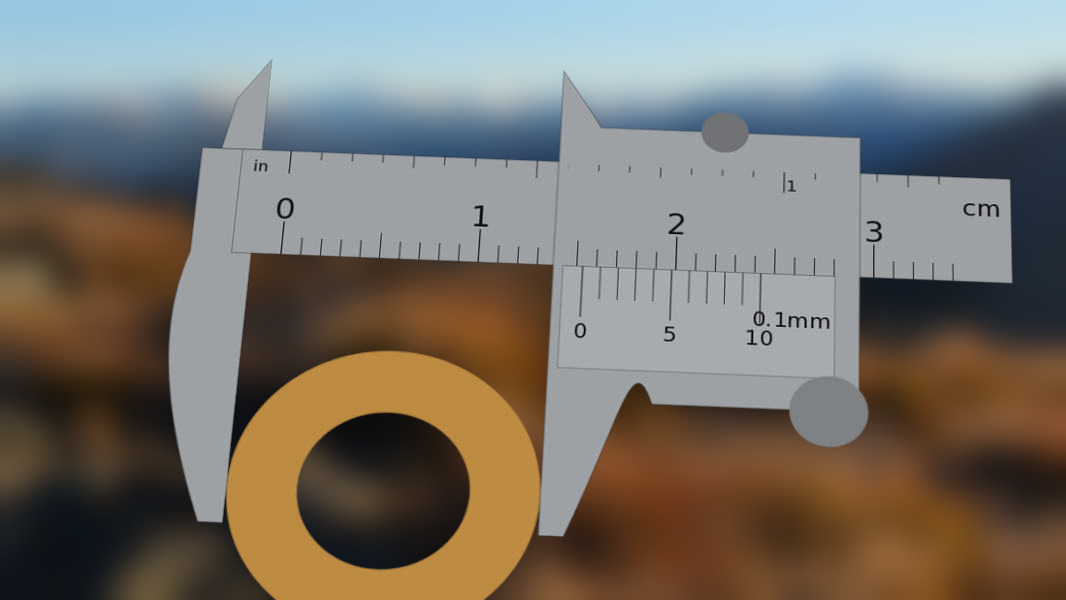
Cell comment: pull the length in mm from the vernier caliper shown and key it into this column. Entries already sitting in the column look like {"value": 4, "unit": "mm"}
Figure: {"value": 15.3, "unit": "mm"}
